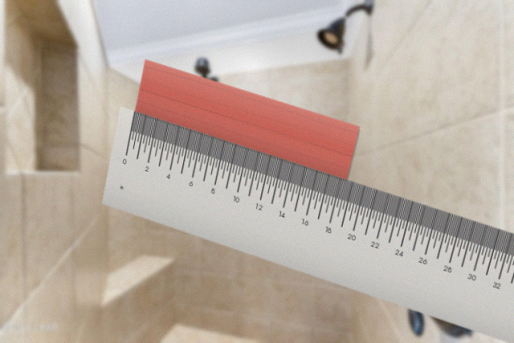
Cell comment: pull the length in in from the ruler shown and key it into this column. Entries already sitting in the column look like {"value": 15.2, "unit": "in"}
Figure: {"value": 18.5, "unit": "in"}
